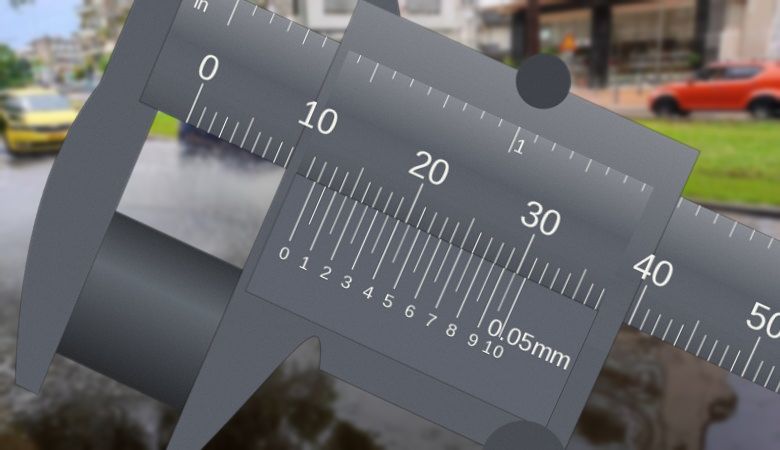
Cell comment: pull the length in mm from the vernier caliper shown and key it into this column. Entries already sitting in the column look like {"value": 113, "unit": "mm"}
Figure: {"value": 11.8, "unit": "mm"}
